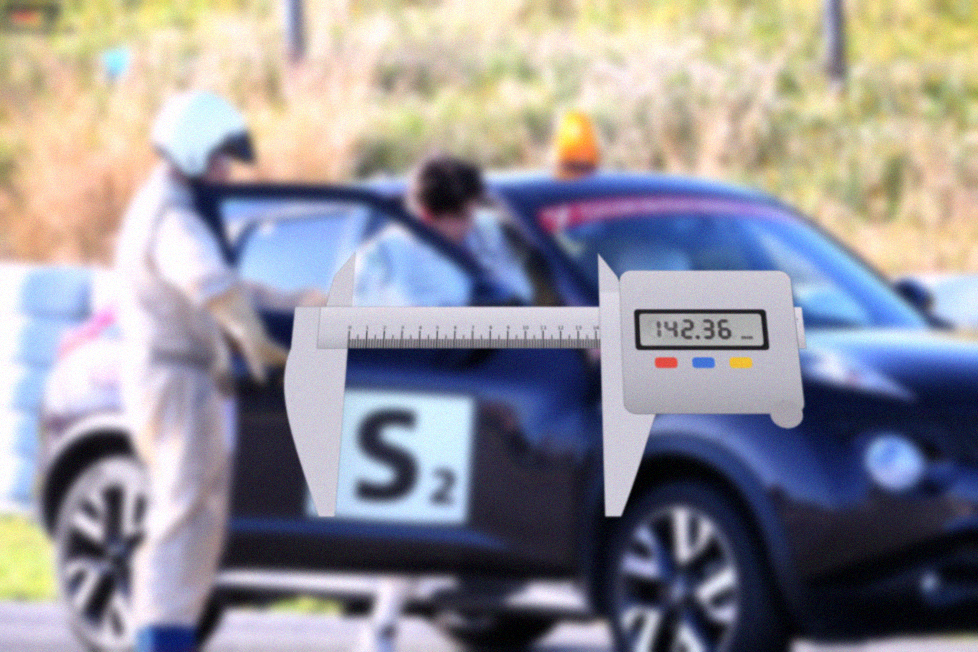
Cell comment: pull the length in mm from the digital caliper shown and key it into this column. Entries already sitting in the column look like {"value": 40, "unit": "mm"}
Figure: {"value": 142.36, "unit": "mm"}
